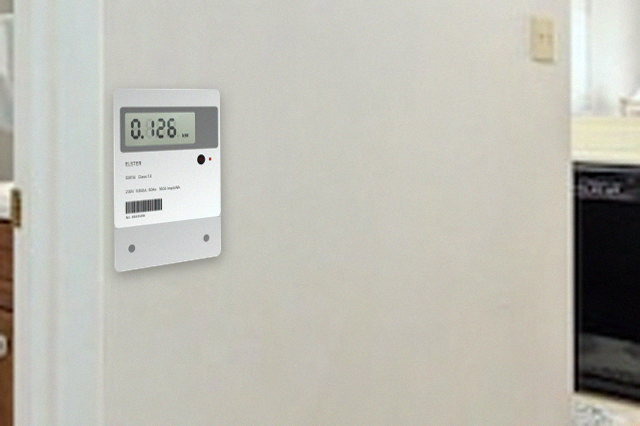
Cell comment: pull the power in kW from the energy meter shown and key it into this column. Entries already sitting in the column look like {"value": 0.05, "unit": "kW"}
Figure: {"value": 0.126, "unit": "kW"}
